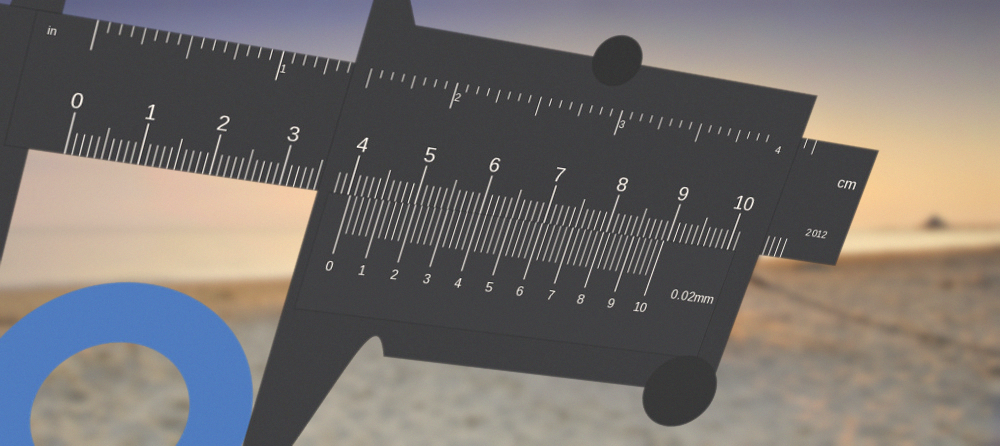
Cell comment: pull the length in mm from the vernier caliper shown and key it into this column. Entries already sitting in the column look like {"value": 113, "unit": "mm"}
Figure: {"value": 40.4, "unit": "mm"}
